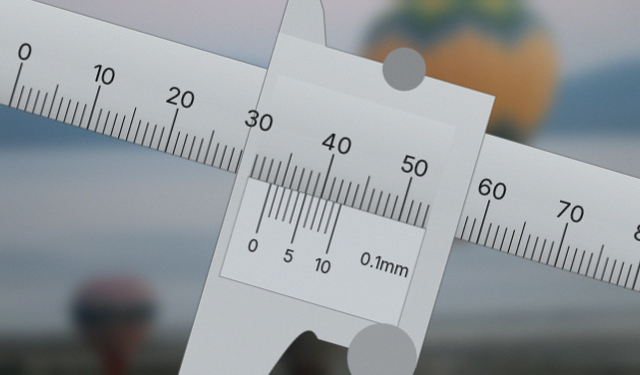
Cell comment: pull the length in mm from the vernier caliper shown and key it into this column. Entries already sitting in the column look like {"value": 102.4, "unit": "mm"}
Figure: {"value": 33.6, "unit": "mm"}
